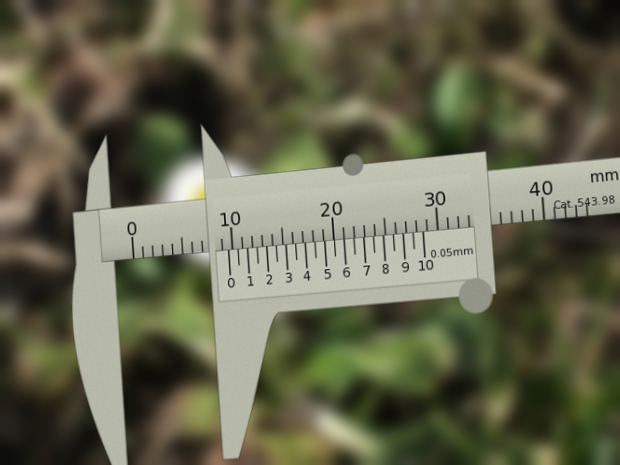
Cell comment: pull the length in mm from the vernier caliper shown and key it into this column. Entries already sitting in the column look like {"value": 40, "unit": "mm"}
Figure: {"value": 9.6, "unit": "mm"}
